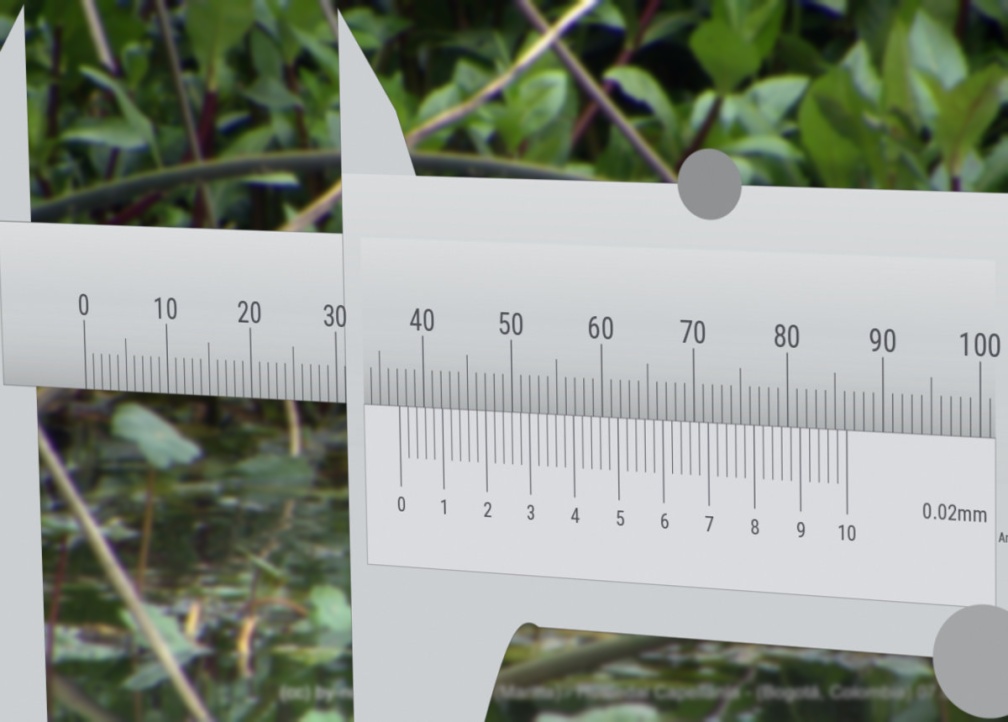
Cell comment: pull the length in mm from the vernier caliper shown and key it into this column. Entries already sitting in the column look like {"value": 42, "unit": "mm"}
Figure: {"value": 37.2, "unit": "mm"}
